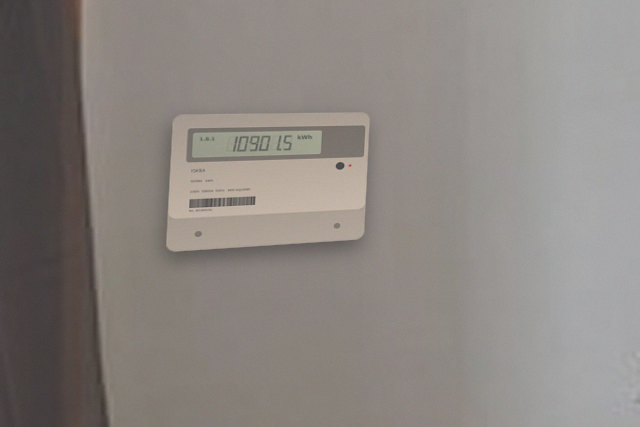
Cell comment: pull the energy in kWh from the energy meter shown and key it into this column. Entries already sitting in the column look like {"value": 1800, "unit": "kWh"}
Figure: {"value": 10901.5, "unit": "kWh"}
